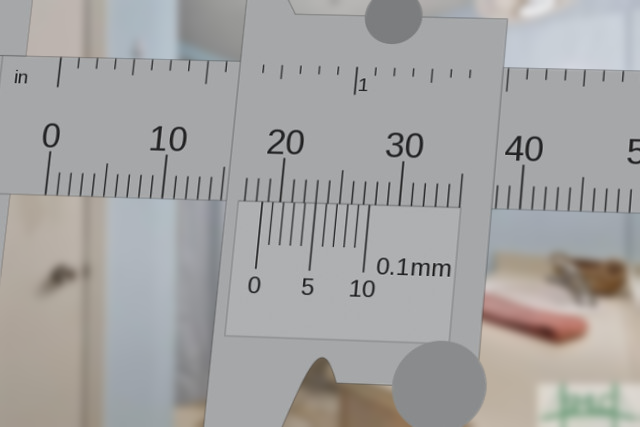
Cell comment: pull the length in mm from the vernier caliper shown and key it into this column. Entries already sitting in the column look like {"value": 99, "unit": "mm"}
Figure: {"value": 18.5, "unit": "mm"}
